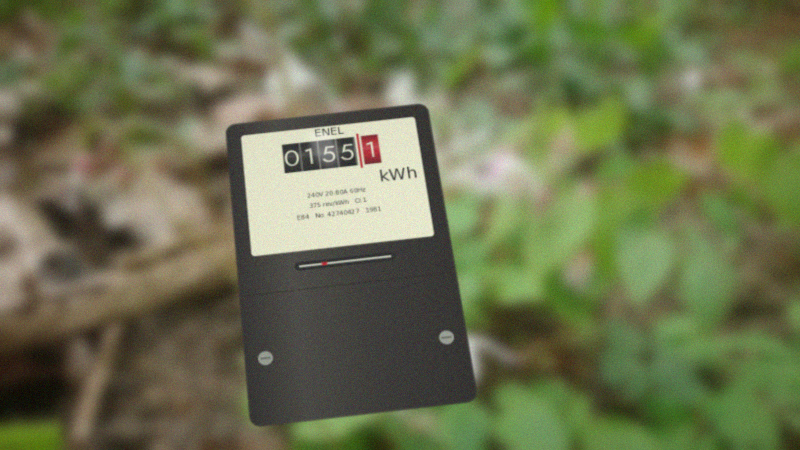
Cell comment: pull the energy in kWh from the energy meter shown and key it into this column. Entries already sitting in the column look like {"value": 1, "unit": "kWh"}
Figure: {"value": 155.1, "unit": "kWh"}
